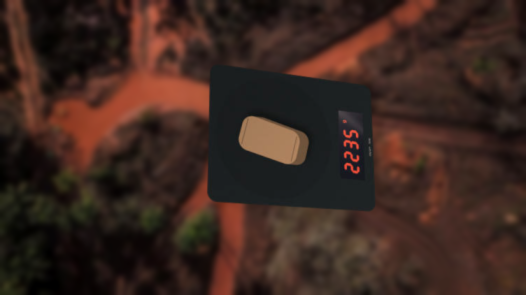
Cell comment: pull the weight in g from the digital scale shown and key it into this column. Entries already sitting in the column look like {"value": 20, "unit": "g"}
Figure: {"value": 2235, "unit": "g"}
